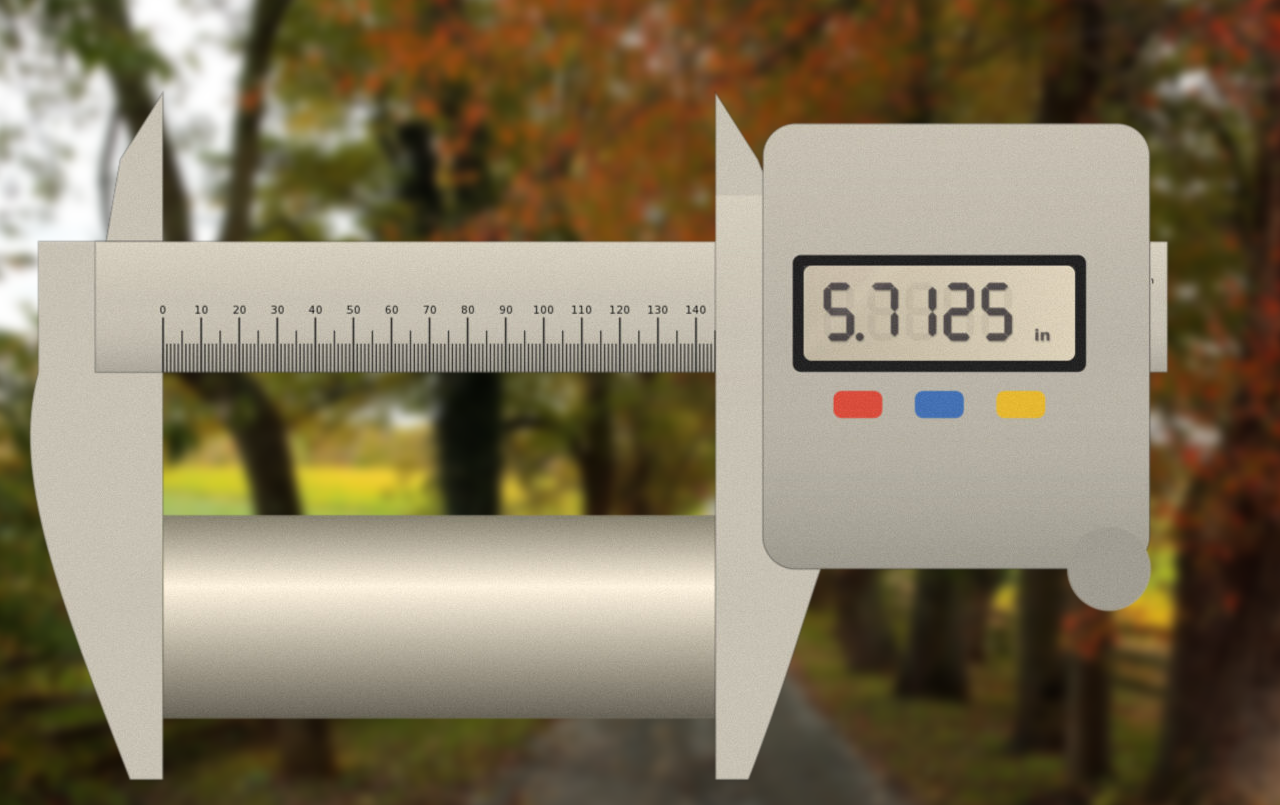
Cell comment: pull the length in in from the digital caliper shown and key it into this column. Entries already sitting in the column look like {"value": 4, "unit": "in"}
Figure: {"value": 5.7125, "unit": "in"}
